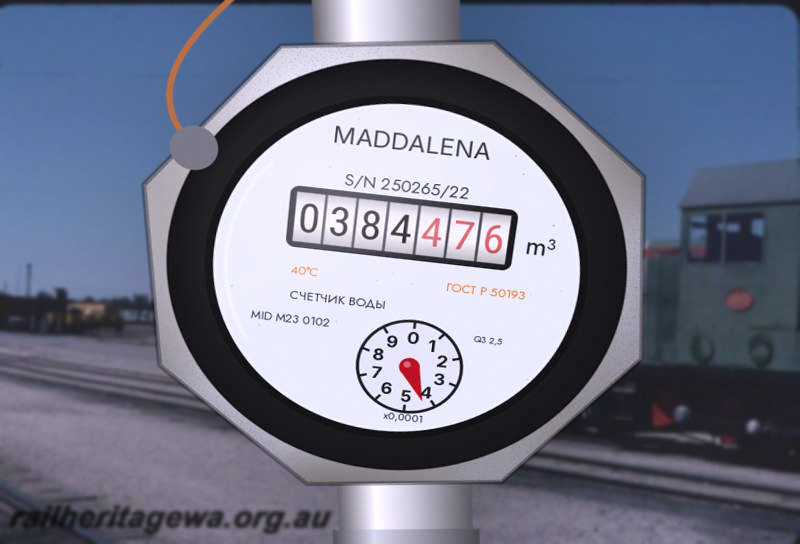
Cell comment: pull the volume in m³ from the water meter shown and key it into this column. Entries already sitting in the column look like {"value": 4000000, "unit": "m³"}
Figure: {"value": 384.4764, "unit": "m³"}
